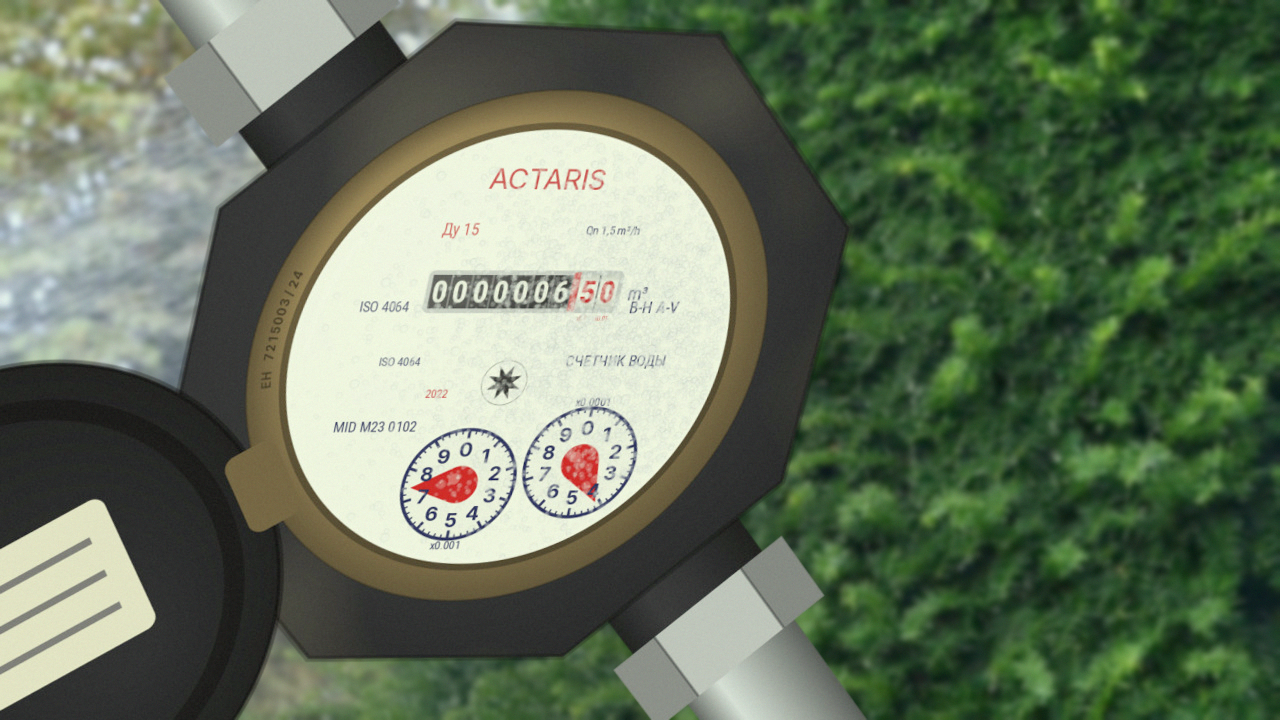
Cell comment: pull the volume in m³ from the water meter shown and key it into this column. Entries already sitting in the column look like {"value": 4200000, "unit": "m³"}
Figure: {"value": 6.5074, "unit": "m³"}
